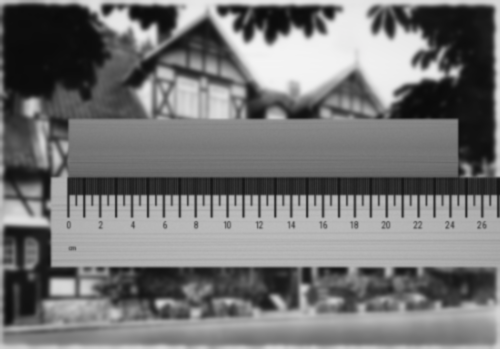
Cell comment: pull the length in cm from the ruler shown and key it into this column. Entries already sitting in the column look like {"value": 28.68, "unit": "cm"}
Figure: {"value": 24.5, "unit": "cm"}
